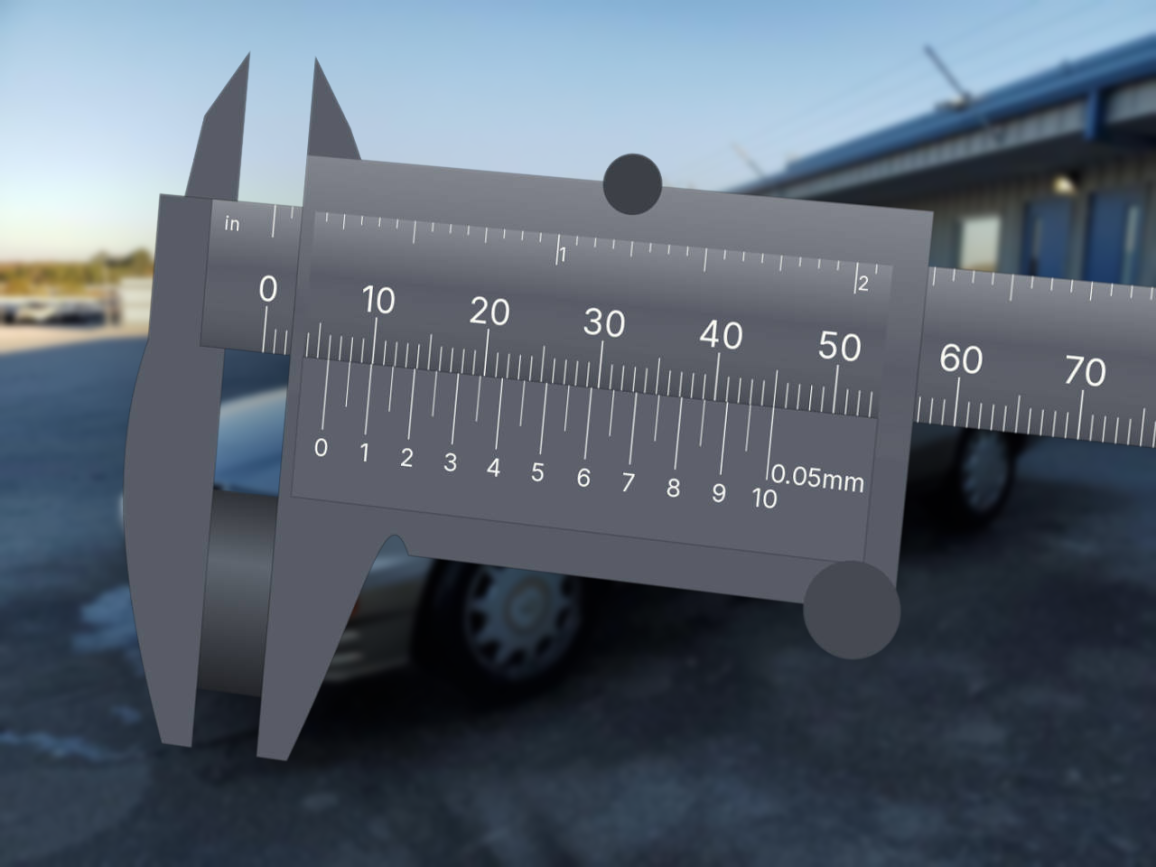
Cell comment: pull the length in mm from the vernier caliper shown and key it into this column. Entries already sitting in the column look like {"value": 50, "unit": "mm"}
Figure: {"value": 6.0, "unit": "mm"}
